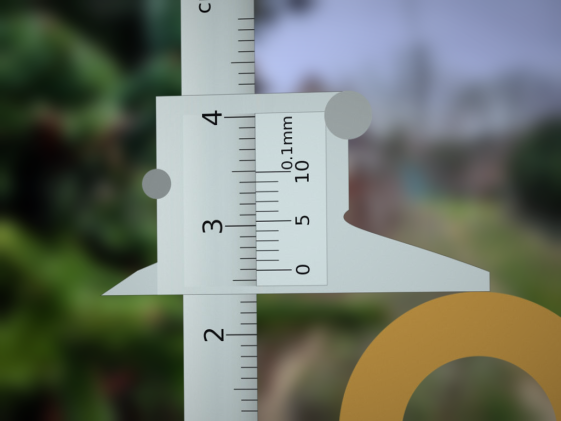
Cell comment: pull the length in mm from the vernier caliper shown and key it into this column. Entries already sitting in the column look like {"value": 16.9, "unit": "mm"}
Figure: {"value": 25.9, "unit": "mm"}
